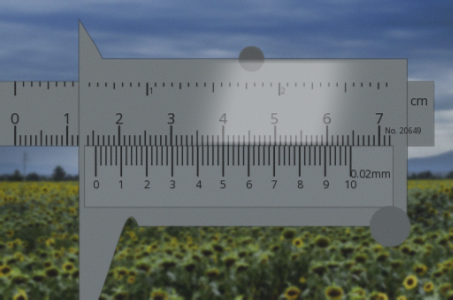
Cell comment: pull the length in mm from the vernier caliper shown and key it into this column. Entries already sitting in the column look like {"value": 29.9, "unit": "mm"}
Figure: {"value": 15.5, "unit": "mm"}
